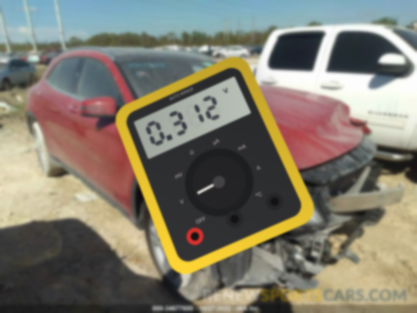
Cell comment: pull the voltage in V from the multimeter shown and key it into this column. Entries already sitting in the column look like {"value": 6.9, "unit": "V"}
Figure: {"value": 0.312, "unit": "V"}
